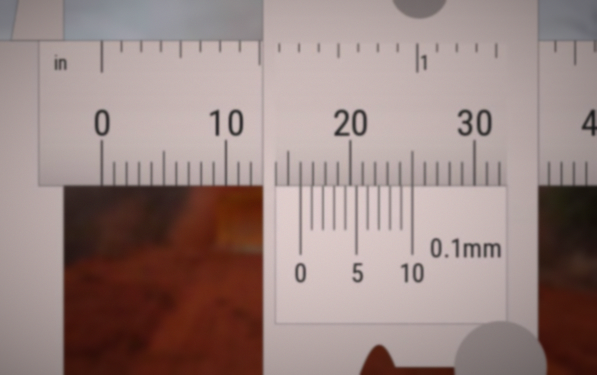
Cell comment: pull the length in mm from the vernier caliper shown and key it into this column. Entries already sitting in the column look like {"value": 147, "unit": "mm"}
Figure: {"value": 16.0, "unit": "mm"}
